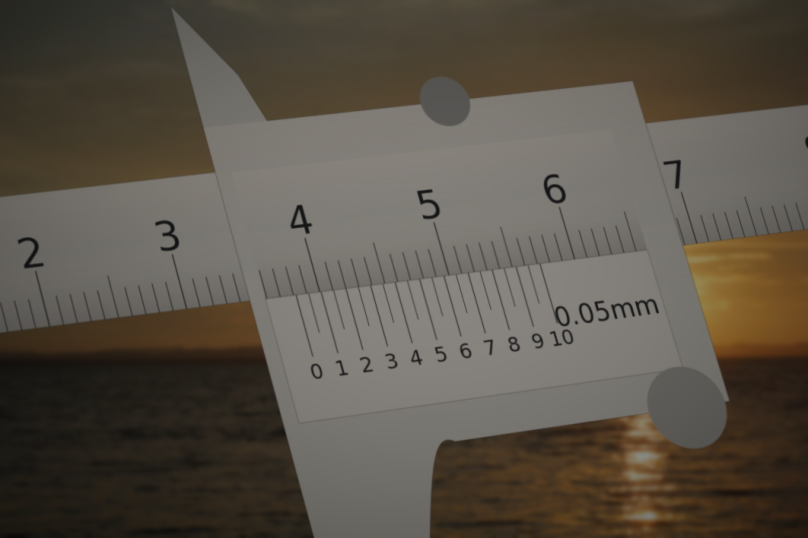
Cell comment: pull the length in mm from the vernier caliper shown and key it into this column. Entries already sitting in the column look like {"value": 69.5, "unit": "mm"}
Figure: {"value": 38.2, "unit": "mm"}
